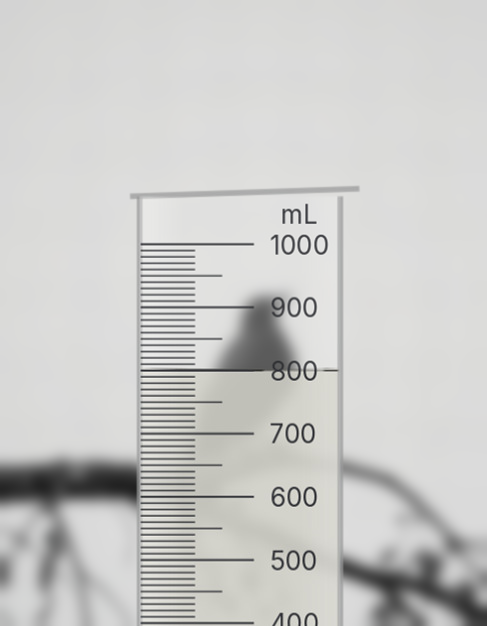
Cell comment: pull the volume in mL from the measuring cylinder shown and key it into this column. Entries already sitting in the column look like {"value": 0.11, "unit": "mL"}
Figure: {"value": 800, "unit": "mL"}
